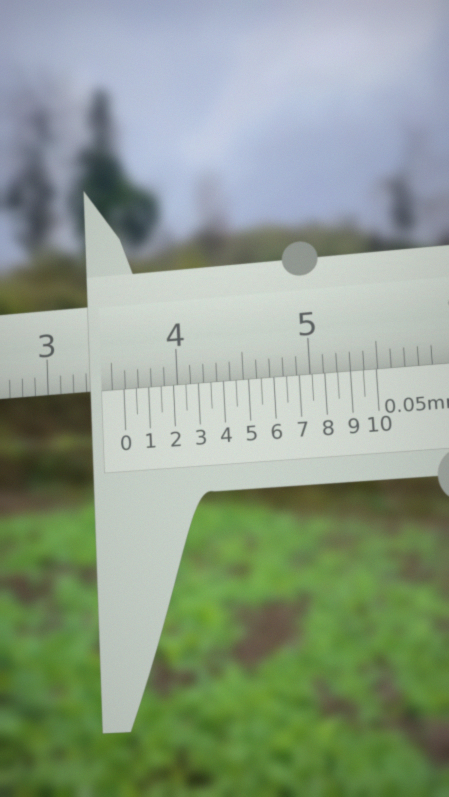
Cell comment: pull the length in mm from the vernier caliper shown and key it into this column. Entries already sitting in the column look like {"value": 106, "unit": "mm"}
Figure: {"value": 35.9, "unit": "mm"}
